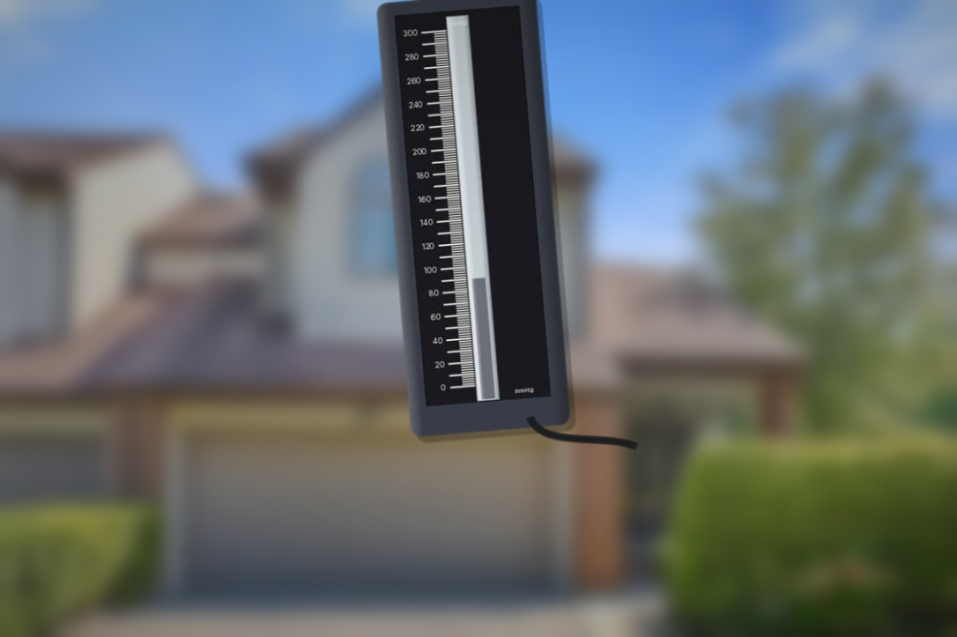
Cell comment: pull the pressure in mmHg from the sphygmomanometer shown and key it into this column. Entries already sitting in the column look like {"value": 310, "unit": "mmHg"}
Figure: {"value": 90, "unit": "mmHg"}
